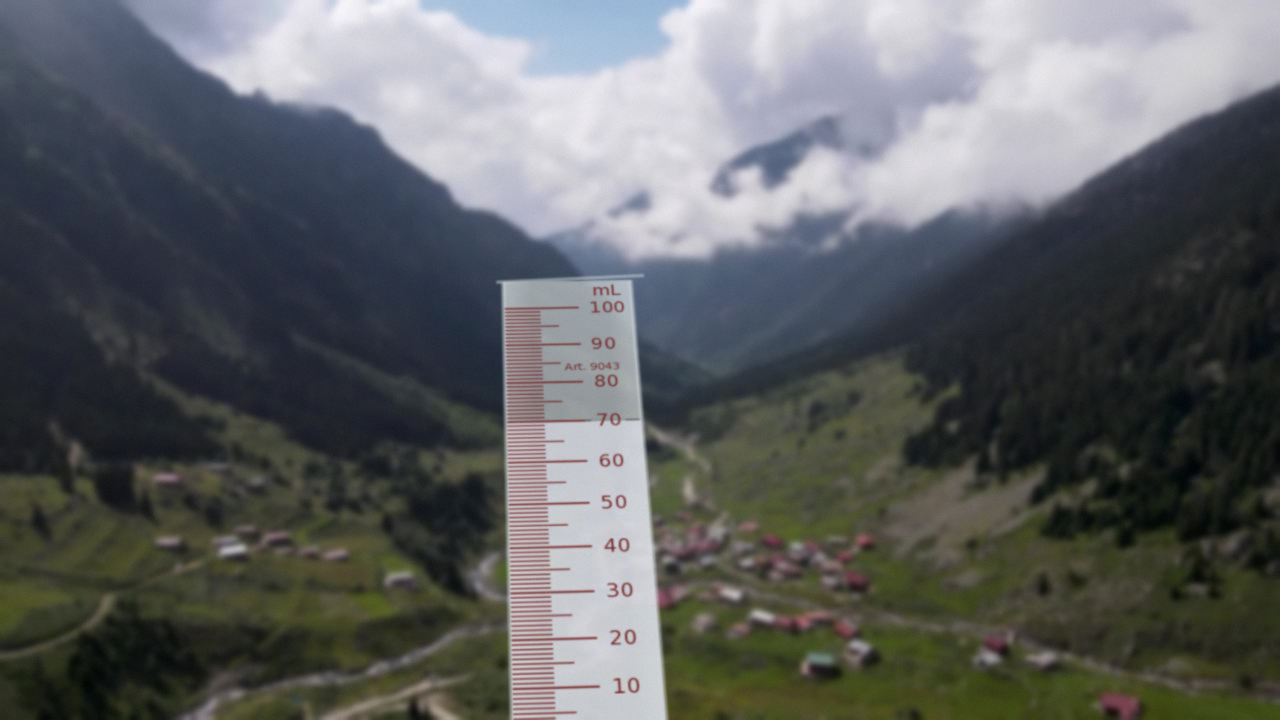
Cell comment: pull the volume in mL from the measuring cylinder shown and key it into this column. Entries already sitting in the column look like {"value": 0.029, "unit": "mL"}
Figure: {"value": 70, "unit": "mL"}
